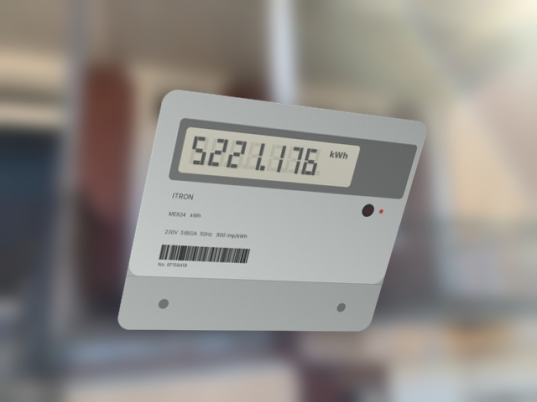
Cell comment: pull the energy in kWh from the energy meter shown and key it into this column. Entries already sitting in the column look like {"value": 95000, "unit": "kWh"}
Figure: {"value": 5221.176, "unit": "kWh"}
